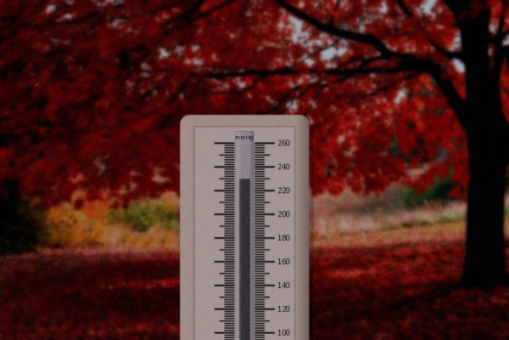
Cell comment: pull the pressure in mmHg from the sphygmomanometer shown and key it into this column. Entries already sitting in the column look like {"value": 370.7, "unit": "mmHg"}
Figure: {"value": 230, "unit": "mmHg"}
